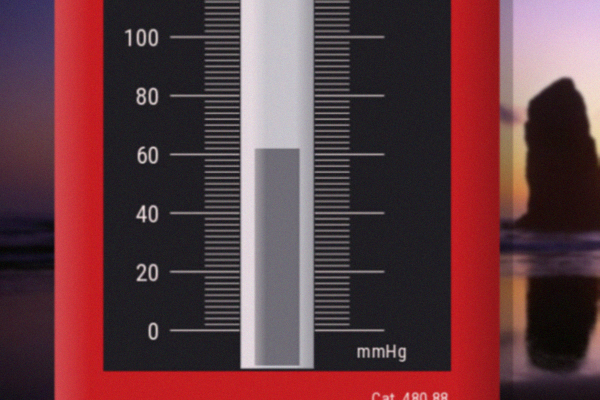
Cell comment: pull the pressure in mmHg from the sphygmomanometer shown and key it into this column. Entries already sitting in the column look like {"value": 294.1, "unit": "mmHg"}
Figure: {"value": 62, "unit": "mmHg"}
